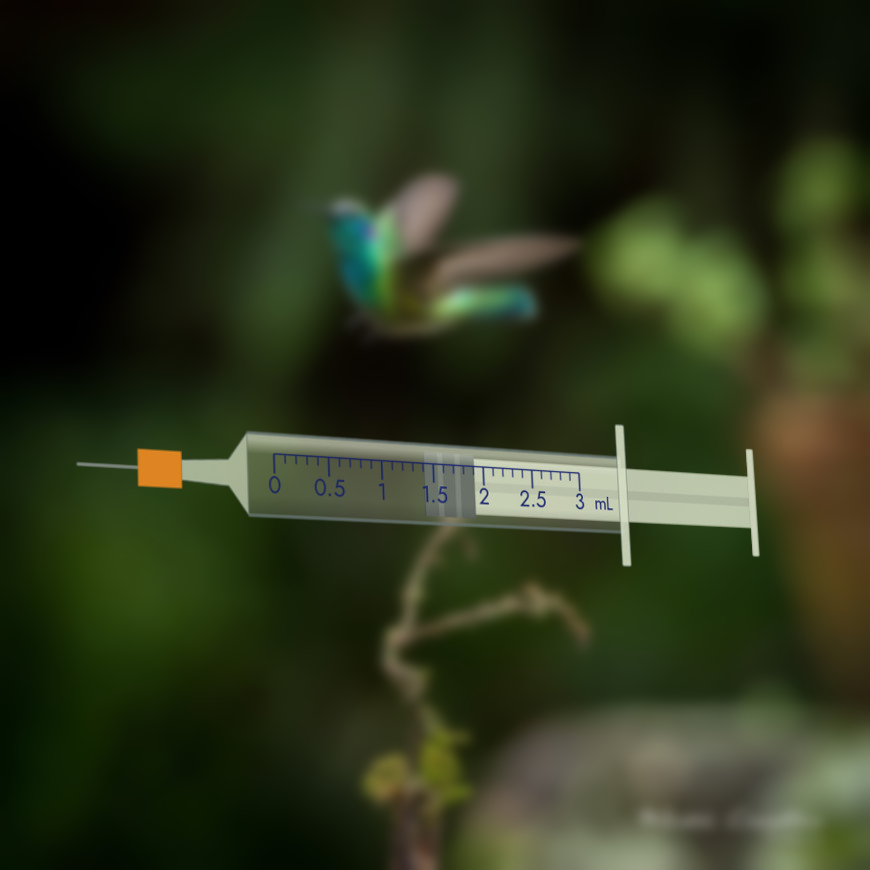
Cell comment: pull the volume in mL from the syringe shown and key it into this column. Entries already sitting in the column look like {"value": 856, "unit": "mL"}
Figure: {"value": 1.4, "unit": "mL"}
